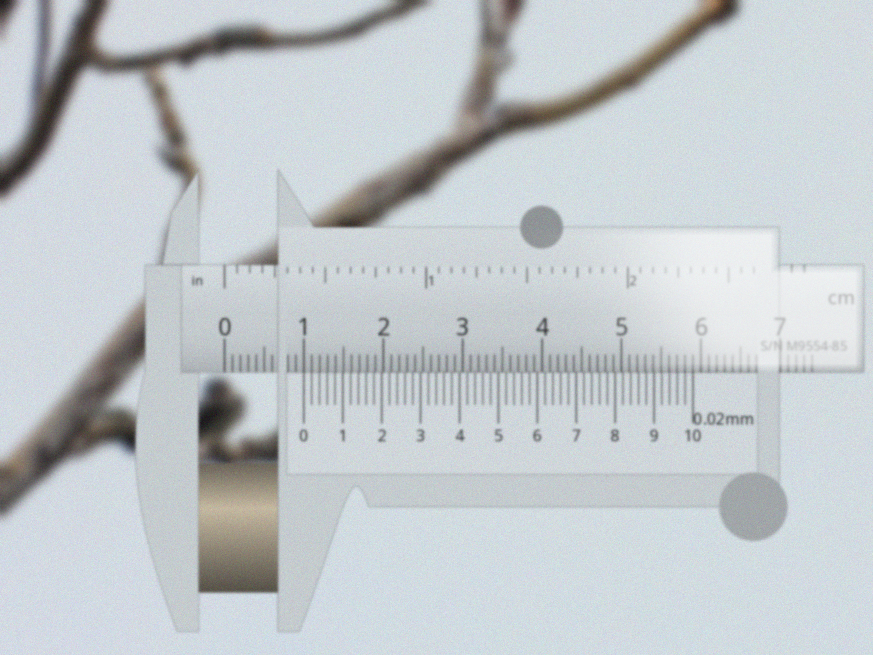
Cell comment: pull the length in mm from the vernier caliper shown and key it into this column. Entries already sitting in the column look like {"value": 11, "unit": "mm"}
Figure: {"value": 10.0, "unit": "mm"}
